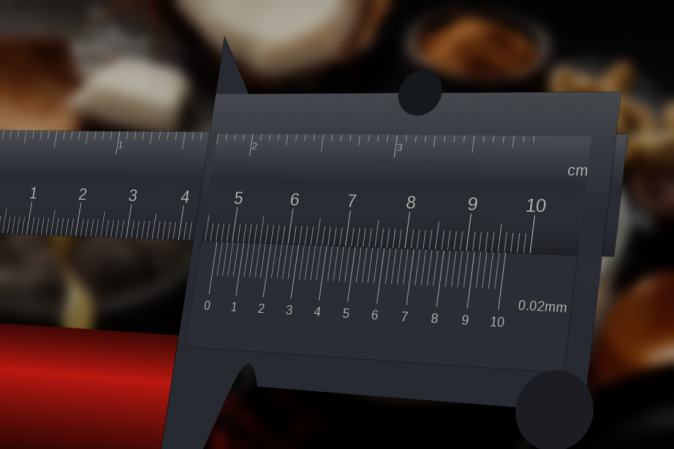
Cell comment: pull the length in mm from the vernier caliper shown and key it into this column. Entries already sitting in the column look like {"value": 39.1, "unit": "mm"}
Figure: {"value": 47.2, "unit": "mm"}
